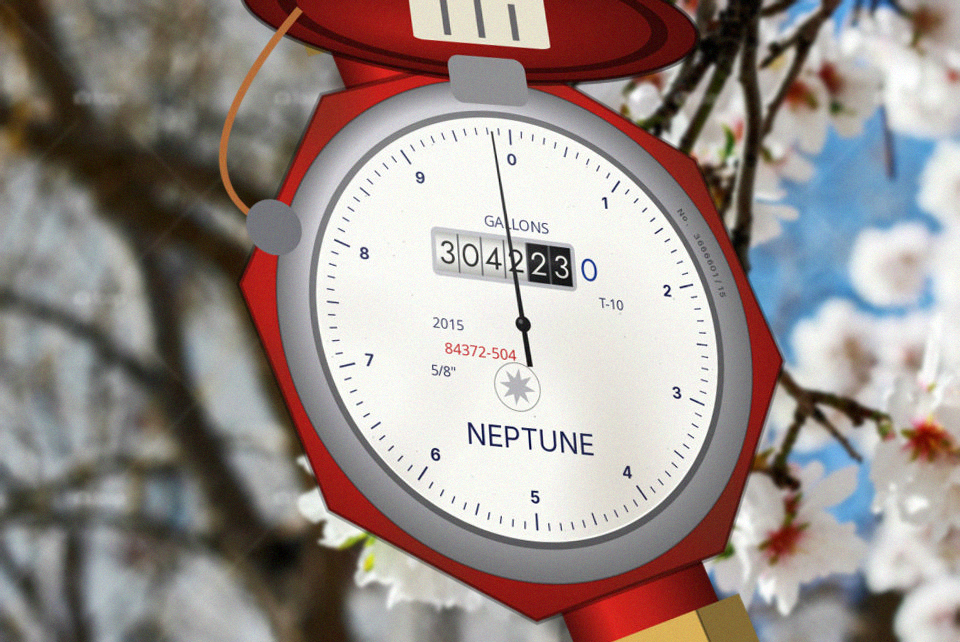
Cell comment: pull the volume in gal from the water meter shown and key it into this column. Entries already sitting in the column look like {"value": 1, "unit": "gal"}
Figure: {"value": 3042229.8, "unit": "gal"}
